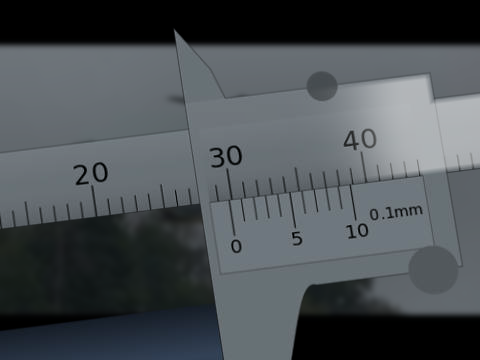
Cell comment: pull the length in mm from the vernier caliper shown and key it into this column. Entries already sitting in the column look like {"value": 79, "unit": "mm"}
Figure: {"value": 29.8, "unit": "mm"}
